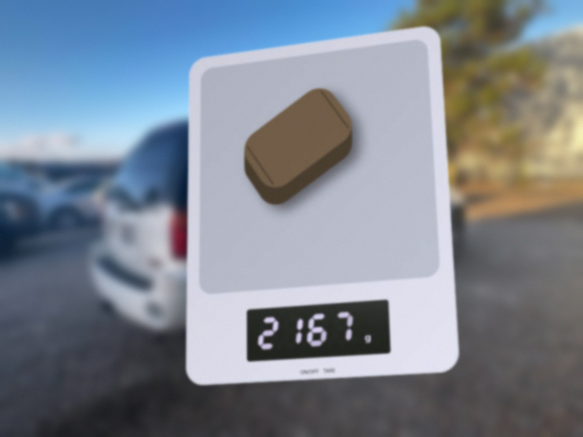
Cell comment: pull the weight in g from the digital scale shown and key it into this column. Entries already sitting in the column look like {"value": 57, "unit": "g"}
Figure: {"value": 2167, "unit": "g"}
